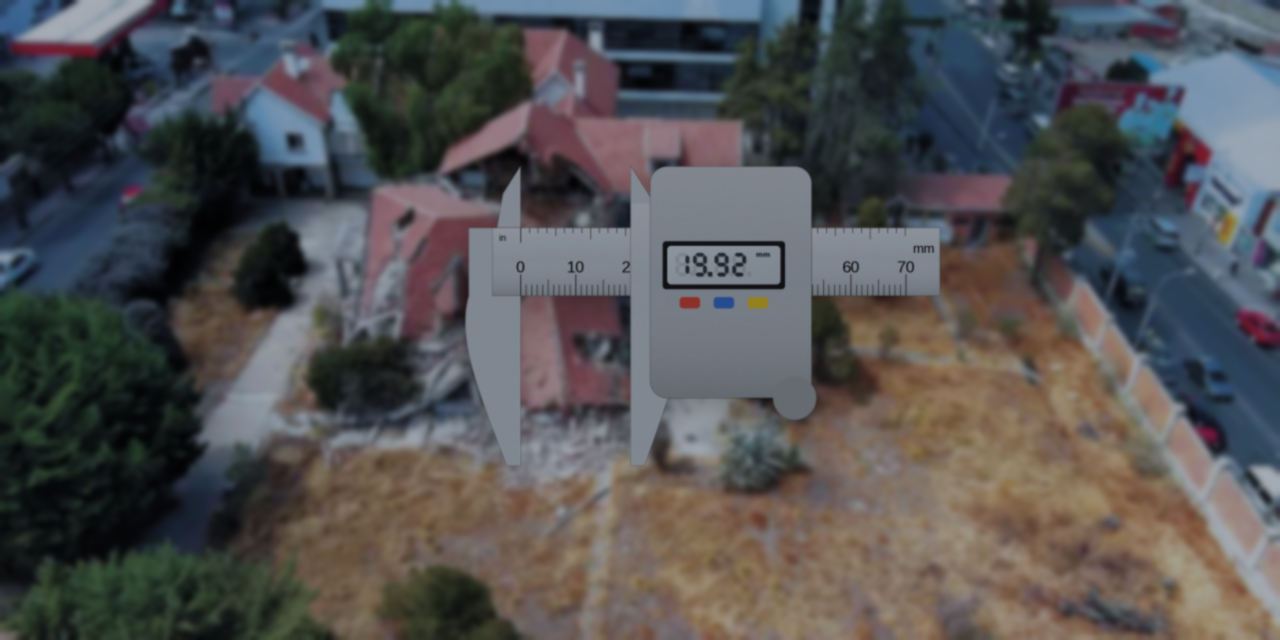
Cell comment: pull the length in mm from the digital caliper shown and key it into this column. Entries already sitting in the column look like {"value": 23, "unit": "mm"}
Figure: {"value": 19.92, "unit": "mm"}
